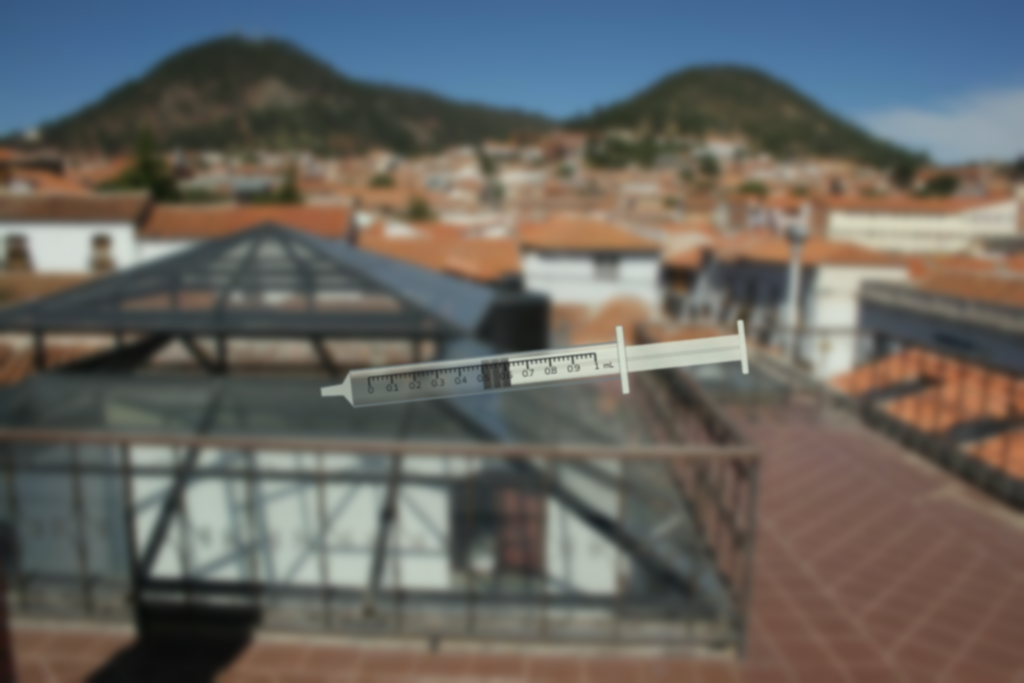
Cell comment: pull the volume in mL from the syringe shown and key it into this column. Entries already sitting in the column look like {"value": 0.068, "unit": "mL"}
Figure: {"value": 0.5, "unit": "mL"}
